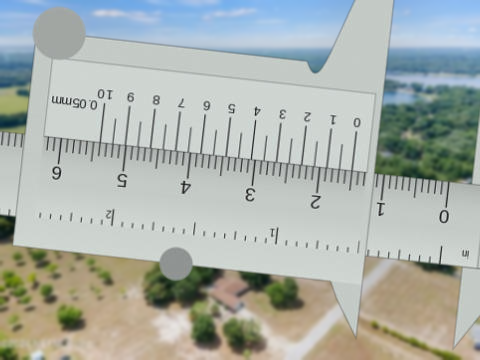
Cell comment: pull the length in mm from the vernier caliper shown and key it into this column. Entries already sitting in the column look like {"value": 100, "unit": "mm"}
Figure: {"value": 15.0, "unit": "mm"}
